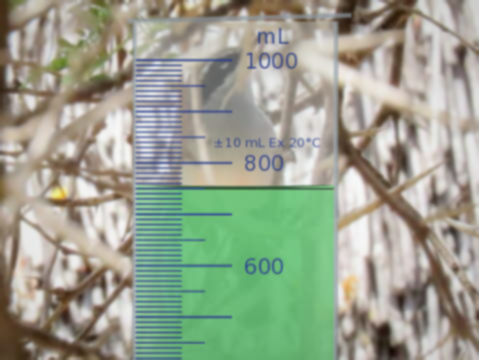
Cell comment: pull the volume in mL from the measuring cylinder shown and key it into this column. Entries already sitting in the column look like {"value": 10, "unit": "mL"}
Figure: {"value": 750, "unit": "mL"}
